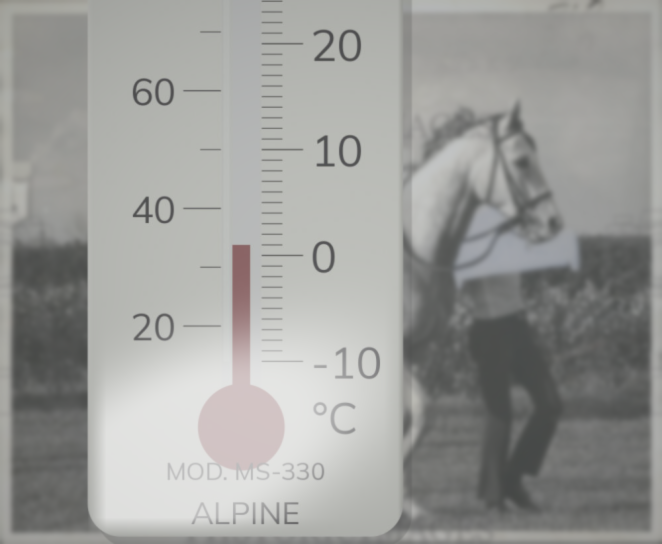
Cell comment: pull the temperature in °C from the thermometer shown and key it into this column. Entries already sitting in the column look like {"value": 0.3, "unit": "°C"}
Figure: {"value": 1, "unit": "°C"}
